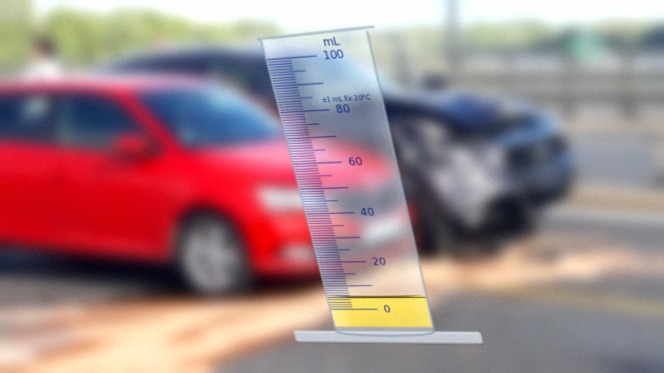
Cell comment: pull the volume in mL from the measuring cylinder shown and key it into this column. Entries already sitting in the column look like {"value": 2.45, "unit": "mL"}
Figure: {"value": 5, "unit": "mL"}
